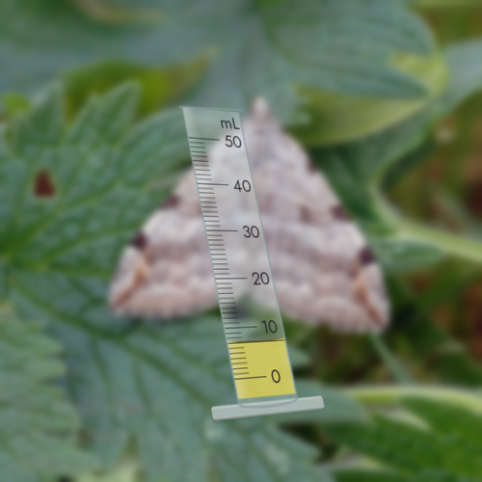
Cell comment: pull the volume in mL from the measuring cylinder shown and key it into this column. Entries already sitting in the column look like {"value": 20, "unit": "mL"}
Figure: {"value": 7, "unit": "mL"}
